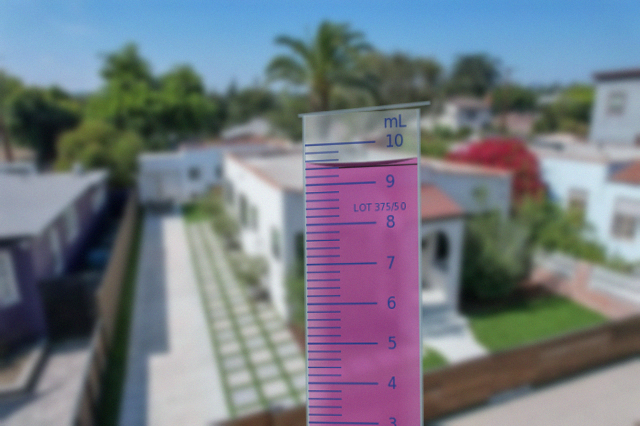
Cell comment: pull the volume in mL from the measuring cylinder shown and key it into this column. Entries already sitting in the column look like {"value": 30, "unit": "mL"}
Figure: {"value": 9.4, "unit": "mL"}
